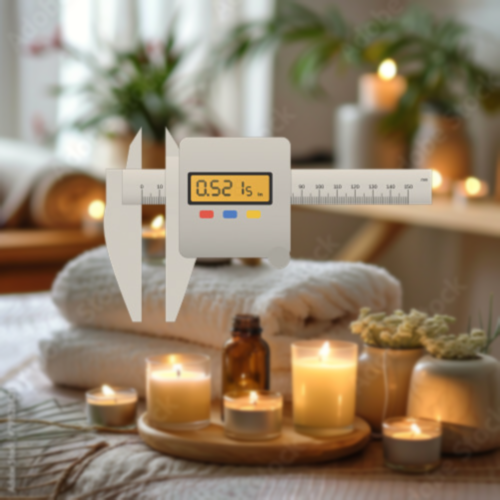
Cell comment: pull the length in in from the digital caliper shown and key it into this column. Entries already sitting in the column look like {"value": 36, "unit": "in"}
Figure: {"value": 0.5215, "unit": "in"}
